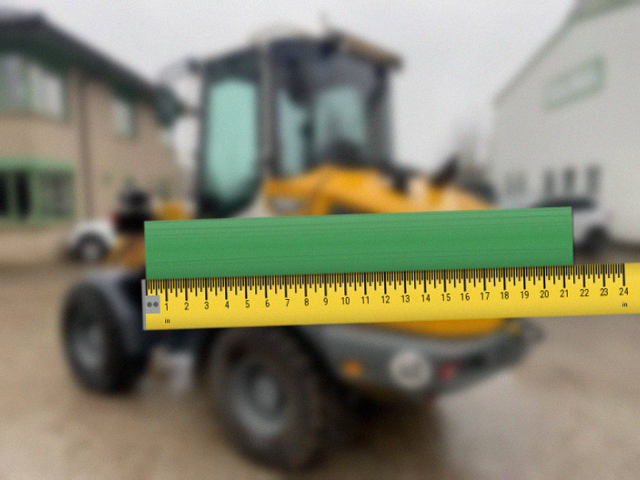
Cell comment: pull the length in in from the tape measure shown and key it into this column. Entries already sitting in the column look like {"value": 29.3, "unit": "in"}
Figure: {"value": 21.5, "unit": "in"}
